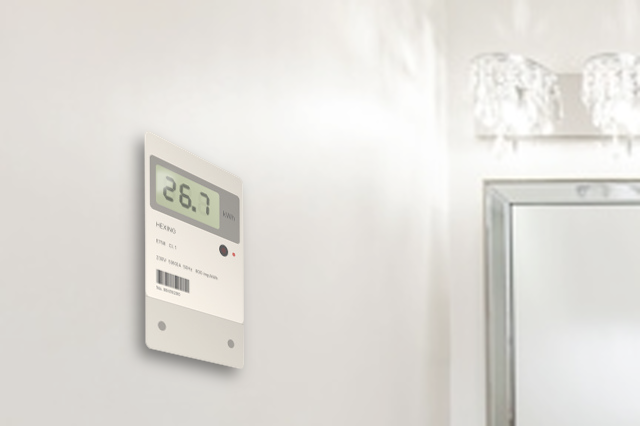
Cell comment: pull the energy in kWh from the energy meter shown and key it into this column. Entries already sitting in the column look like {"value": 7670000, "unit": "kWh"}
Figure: {"value": 26.7, "unit": "kWh"}
